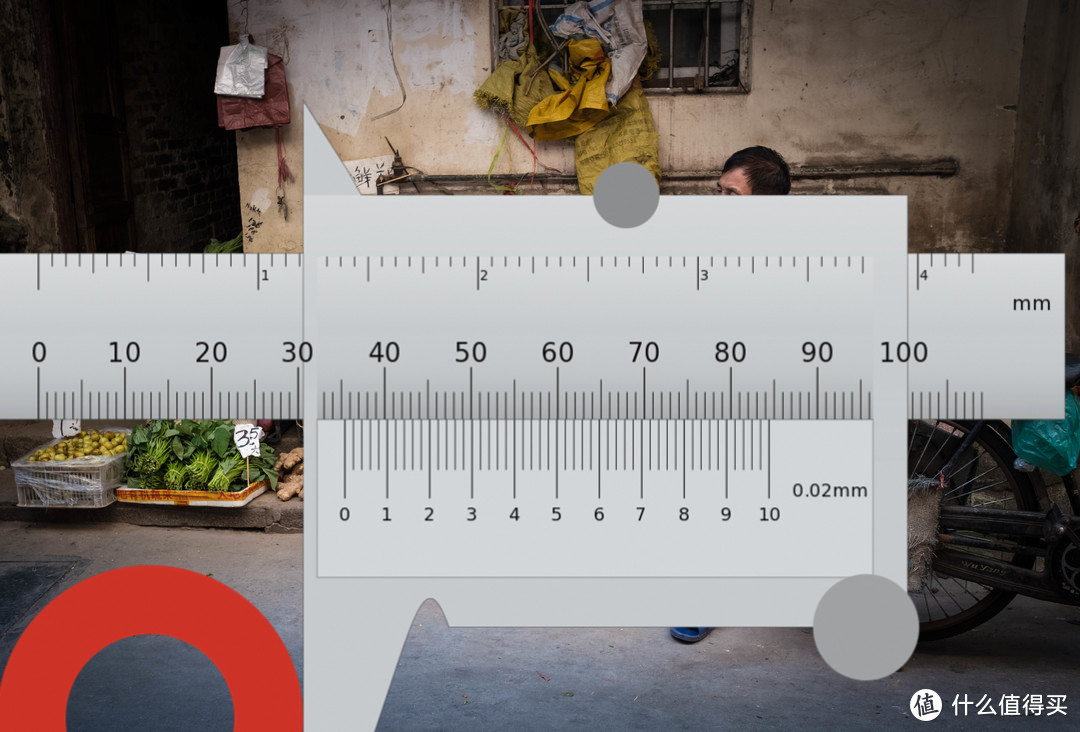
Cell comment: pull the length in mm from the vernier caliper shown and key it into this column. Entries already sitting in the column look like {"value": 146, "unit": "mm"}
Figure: {"value": 35.4, "unit": "mm"}
